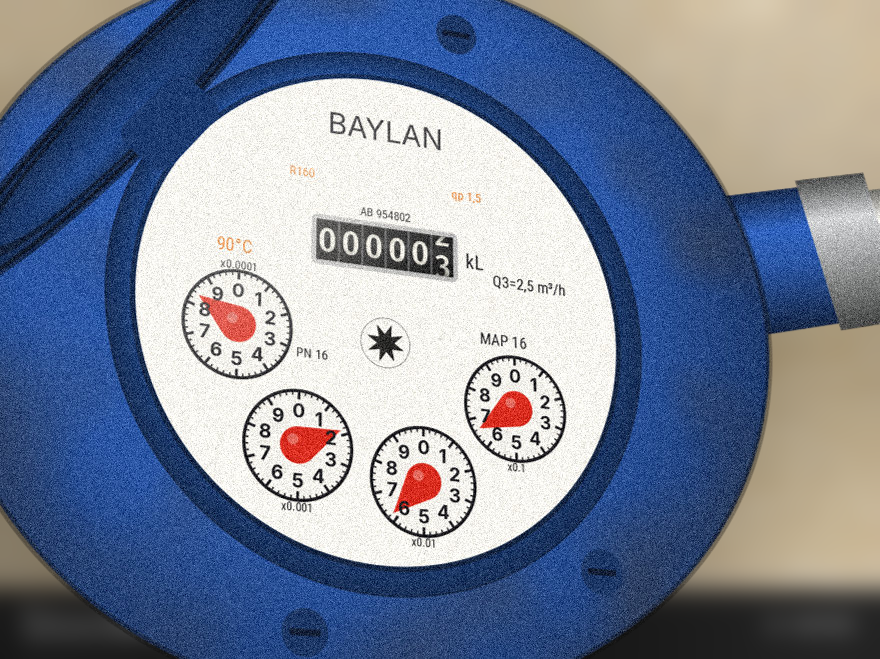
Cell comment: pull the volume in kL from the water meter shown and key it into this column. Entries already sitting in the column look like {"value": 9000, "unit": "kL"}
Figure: {"value": 2.6618, "unit": "kL"}
